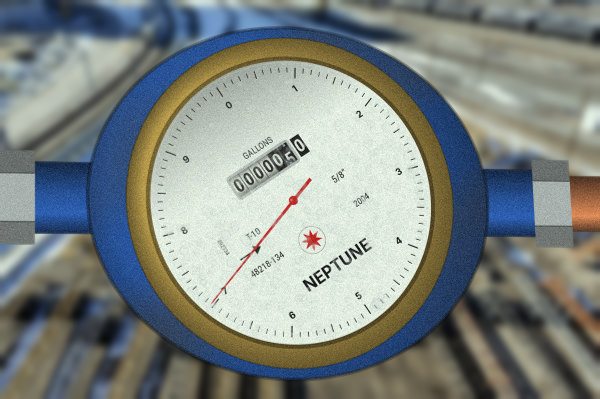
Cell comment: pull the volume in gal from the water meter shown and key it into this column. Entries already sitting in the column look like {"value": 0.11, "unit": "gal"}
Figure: {"value": 47.0, "unit": "gal"}
